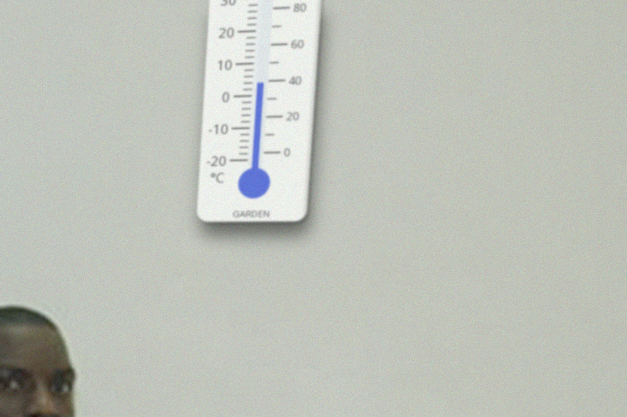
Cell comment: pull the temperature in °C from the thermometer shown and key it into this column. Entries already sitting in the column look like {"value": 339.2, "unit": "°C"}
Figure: {"value": 4, "unit": "°C"}
